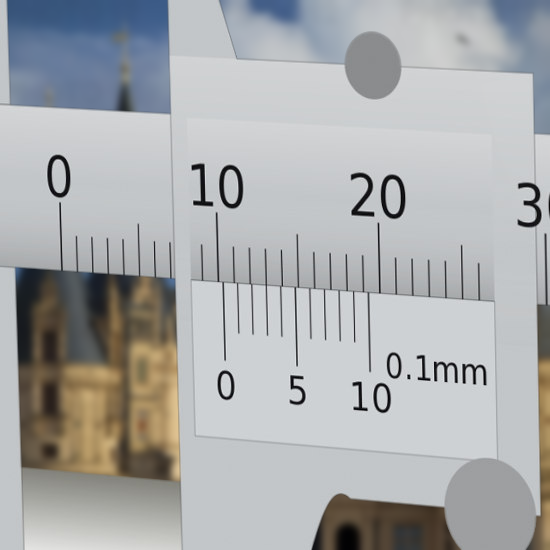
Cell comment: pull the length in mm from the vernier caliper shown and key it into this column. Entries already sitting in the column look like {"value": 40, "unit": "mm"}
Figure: {"value": 10.3, "unit": "mm"}
